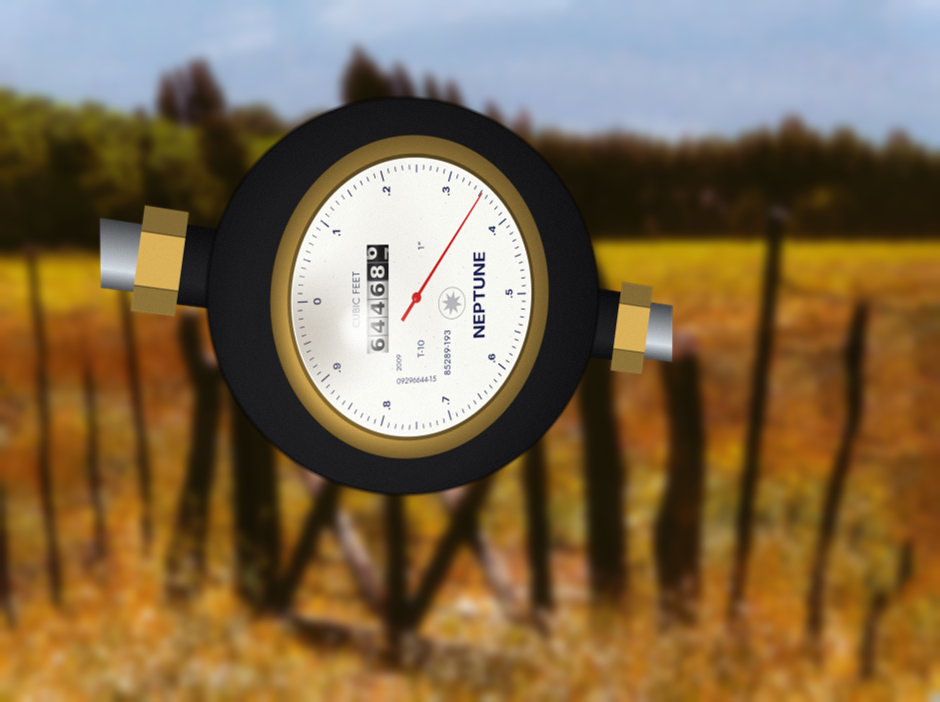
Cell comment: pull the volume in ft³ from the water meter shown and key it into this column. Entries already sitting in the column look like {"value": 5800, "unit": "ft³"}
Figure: {"value": 644686.35, "unit": "ft³"}
